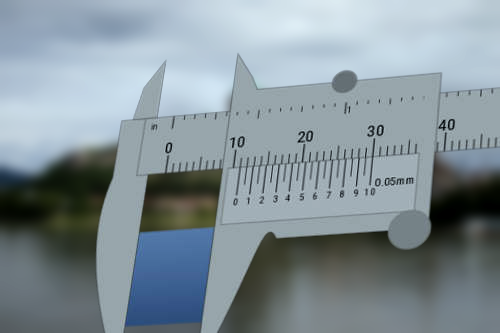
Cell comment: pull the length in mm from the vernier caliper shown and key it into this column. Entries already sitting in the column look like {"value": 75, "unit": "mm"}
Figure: {"value": 11.0, "unit": "mm"}
